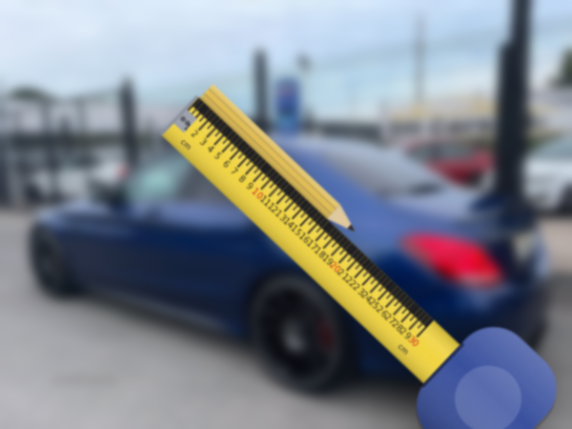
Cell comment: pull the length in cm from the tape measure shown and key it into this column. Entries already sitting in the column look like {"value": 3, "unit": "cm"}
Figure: {"value": 19, "unit": "cm"}
